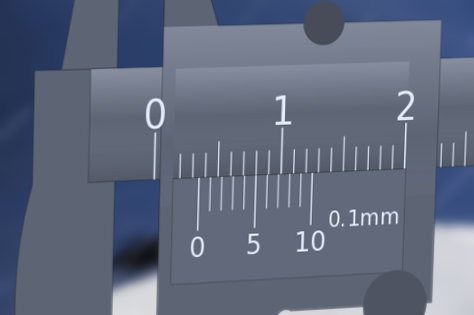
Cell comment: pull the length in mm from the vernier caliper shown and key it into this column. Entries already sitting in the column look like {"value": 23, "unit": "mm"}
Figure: {"value": 3.5, "unit": "mm"}
